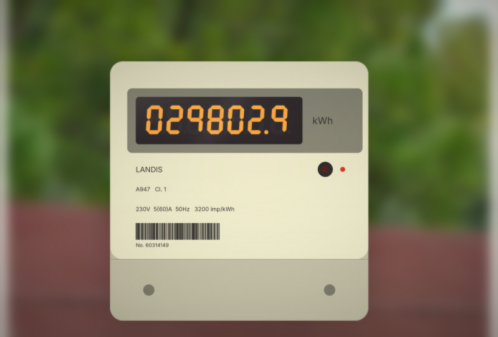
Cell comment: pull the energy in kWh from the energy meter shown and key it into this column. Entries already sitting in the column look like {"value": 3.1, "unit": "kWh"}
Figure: {"value": 29802.9, "unit": "kWh"}
